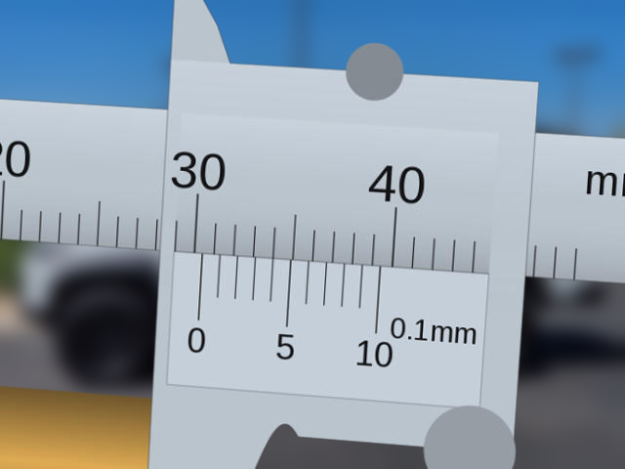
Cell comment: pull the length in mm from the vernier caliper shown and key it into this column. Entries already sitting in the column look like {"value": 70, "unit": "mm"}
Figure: {"value": 30.4, "unit": "mm"}
